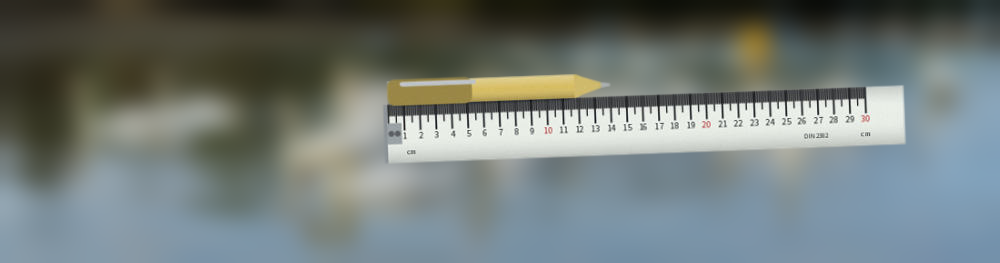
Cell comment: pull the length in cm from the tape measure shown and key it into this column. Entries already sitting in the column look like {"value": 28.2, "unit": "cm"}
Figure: {"value": 14, "unit": "cm"}
